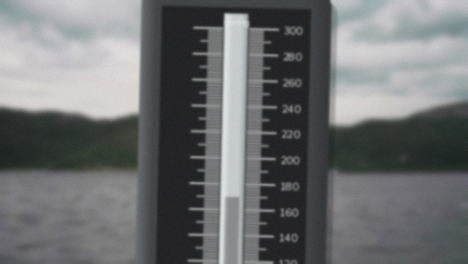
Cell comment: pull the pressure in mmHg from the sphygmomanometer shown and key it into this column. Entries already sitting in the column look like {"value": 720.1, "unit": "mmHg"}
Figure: {"value": 170, "unit": "mmHg"}
